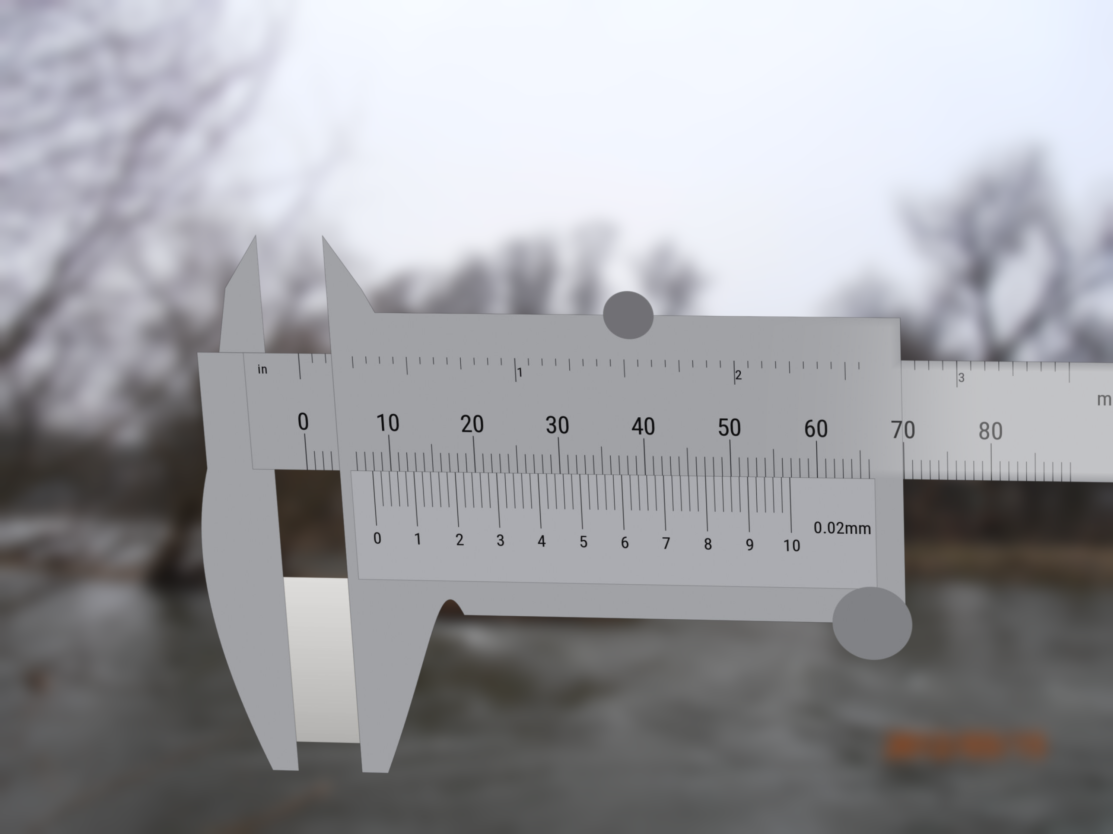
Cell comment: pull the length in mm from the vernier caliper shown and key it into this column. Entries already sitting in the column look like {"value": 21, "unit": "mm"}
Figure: {"value": 7.8, "unit": "mm"}
